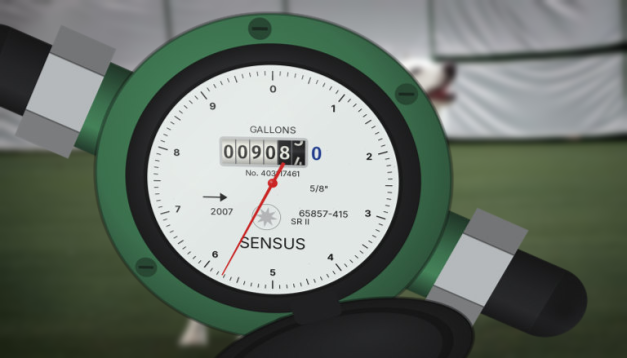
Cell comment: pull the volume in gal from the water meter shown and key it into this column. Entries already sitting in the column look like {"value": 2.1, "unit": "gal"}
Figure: {"value": 90835.7, "unit": "gal"}
